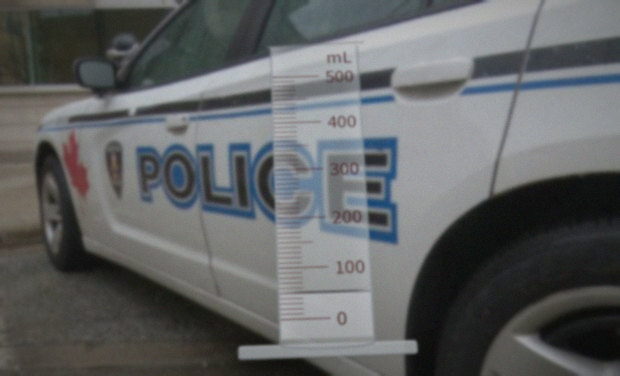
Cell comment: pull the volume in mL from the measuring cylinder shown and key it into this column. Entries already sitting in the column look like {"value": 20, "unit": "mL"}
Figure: {"value": 50, "unit": "mL"}
